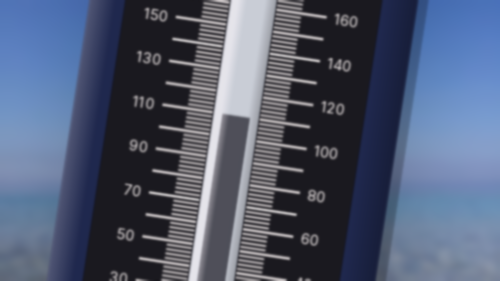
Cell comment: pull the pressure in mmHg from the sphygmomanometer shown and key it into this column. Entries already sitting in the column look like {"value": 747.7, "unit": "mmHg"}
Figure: {"value": 110, "unit": "mmHg"}
